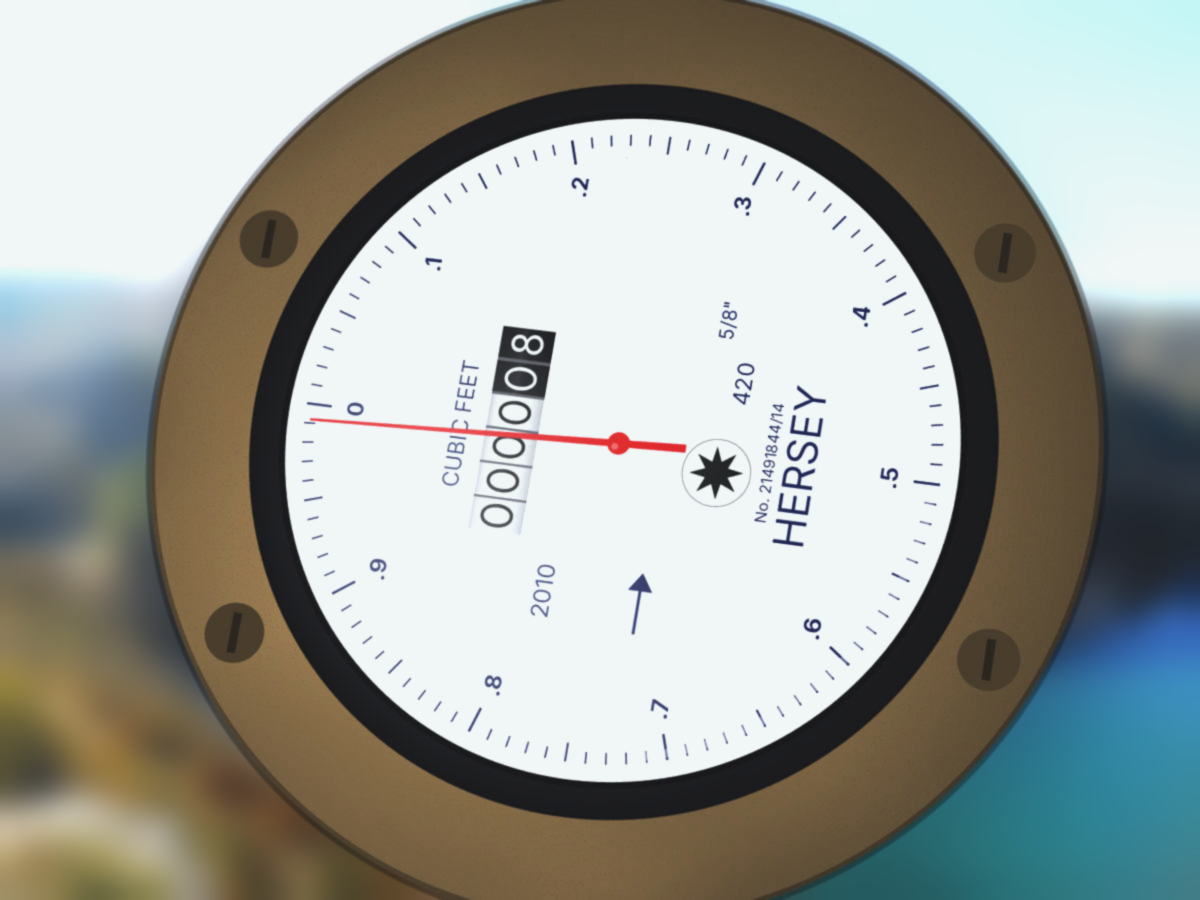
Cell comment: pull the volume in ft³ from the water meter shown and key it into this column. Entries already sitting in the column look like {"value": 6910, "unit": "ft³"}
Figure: {"value": 7.99, "unit": "ft³"}
